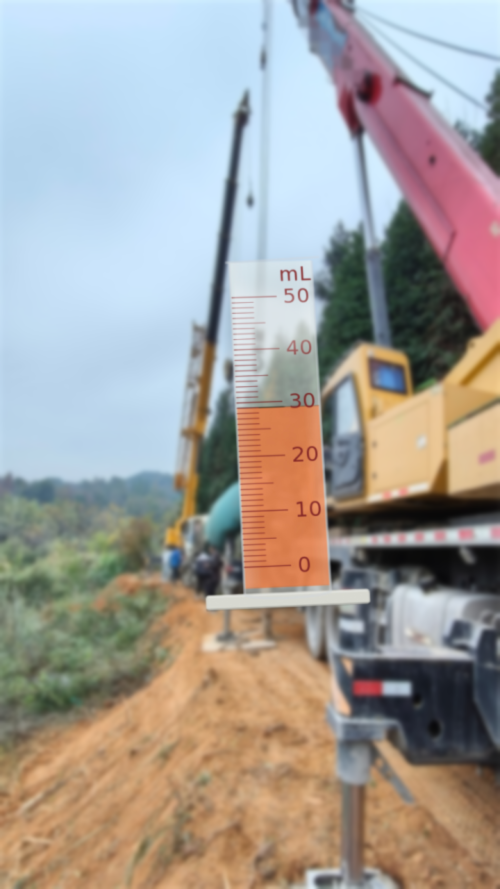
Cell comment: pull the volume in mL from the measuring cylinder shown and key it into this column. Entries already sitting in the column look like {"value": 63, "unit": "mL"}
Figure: {"value": 29, "unit": "mL"}
